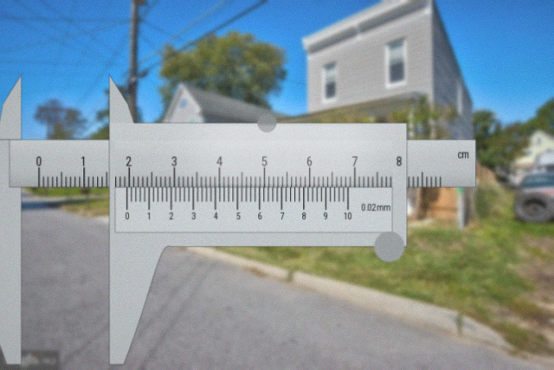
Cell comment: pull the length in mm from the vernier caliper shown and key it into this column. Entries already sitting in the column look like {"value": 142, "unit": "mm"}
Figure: {"value": 19.5, "unit": "mm"}
